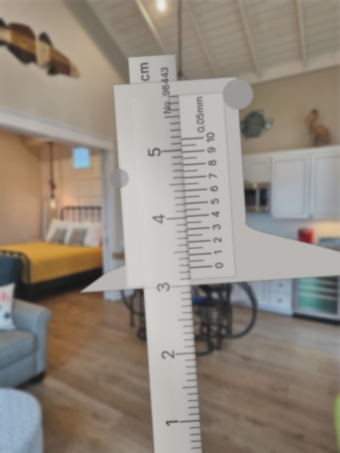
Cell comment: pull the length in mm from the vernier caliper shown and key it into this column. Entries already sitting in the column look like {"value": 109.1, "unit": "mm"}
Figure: {"value": 32.6, "unit": "mm"}
